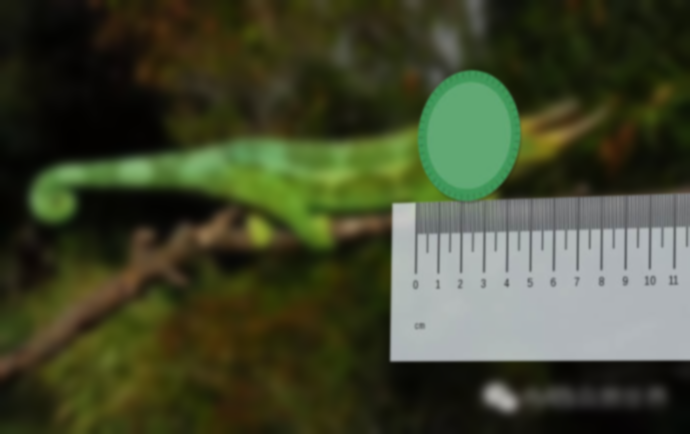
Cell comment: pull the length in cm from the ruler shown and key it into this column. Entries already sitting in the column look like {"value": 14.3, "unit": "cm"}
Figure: {"value": 4.5, "unit": "cm"}
